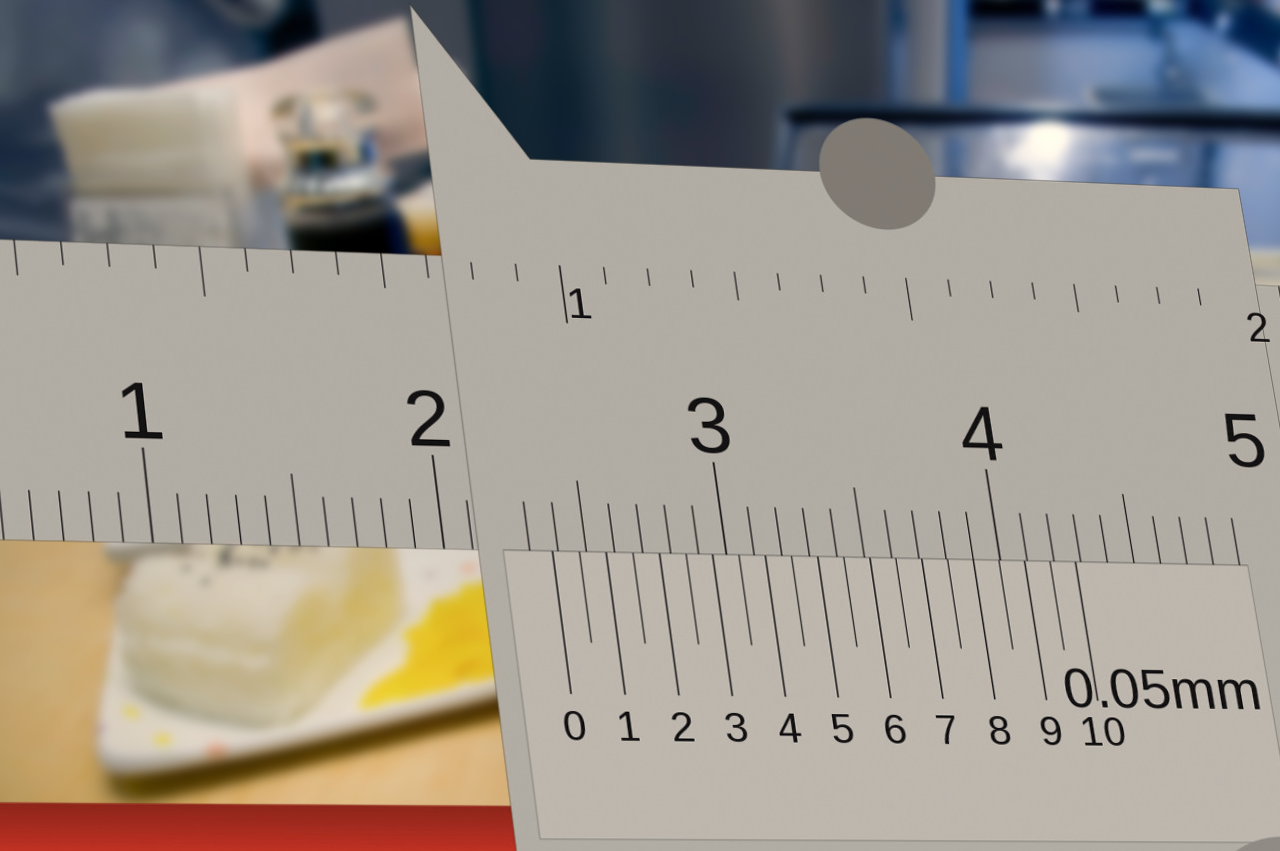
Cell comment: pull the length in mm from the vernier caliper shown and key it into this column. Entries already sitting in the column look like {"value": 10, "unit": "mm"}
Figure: {"value": 23.80, "unit": "mm"}
